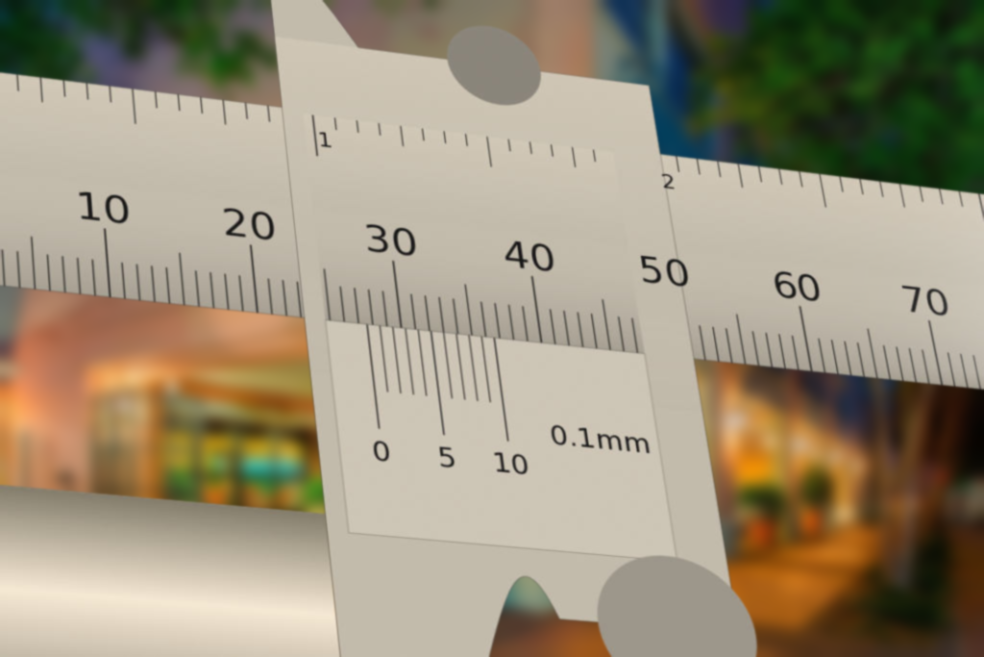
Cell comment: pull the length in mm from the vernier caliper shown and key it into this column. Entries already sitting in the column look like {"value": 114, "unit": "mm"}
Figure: {"value": 27.6, "unit": "mm"}
